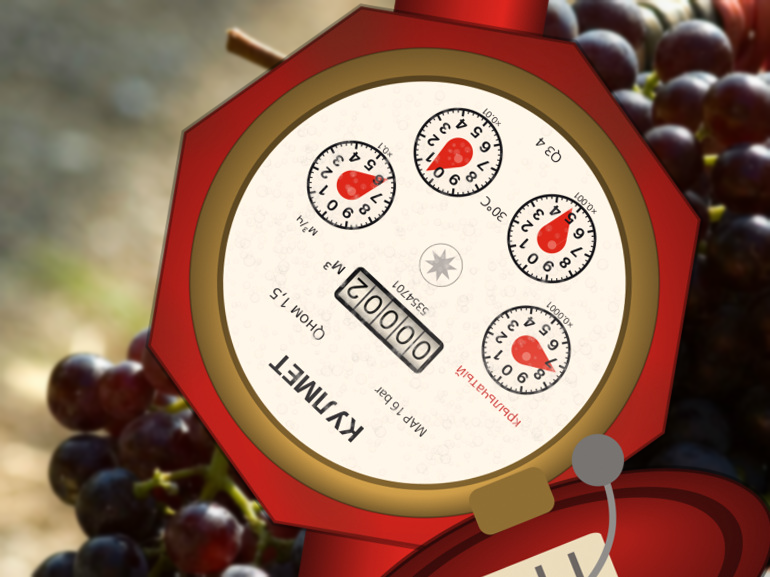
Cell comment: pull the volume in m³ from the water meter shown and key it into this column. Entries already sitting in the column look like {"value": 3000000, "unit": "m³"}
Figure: {"value": 2.6047, "unit": "m³"}
